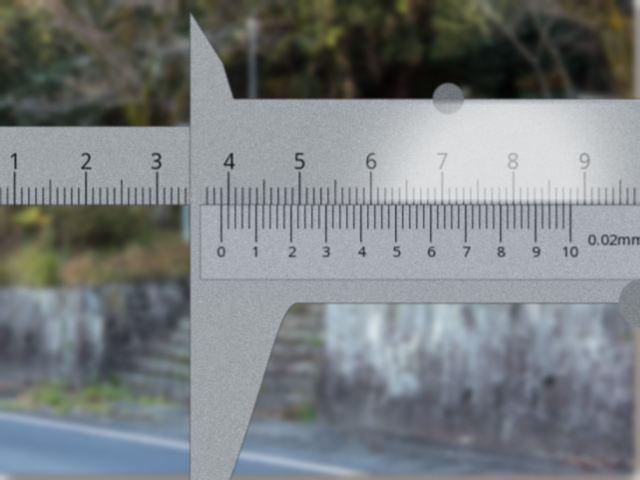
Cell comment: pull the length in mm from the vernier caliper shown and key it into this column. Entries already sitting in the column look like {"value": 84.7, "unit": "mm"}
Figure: {"value": 39.0, "unit": "mm"}
